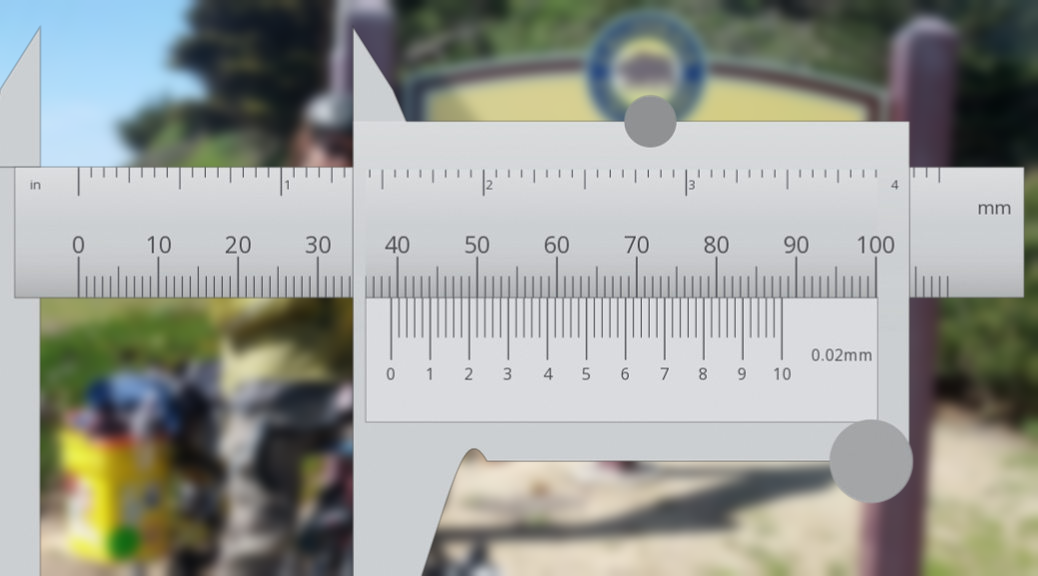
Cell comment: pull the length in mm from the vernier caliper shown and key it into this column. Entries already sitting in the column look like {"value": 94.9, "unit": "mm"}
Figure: {"value": 39.2, "unit": "mm"}
